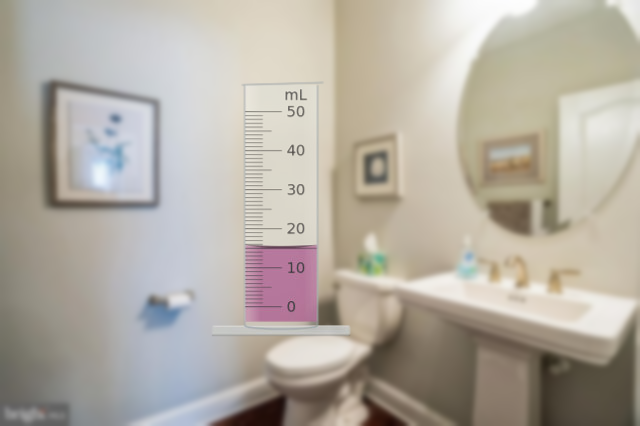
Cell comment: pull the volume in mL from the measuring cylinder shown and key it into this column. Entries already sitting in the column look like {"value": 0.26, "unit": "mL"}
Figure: {"value": 15, "unit": "mL"}
